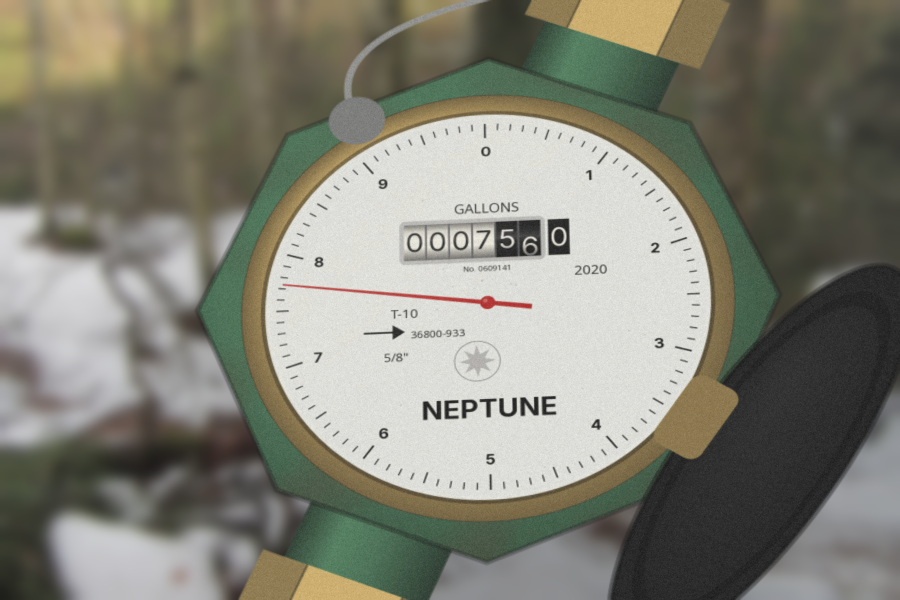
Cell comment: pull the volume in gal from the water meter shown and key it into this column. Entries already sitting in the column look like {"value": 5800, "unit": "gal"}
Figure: {"value": 7557.7, "unit": "gal"}
